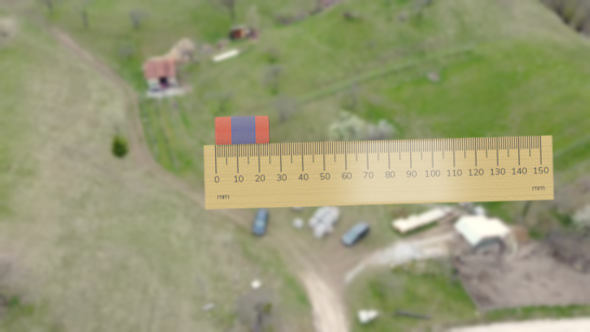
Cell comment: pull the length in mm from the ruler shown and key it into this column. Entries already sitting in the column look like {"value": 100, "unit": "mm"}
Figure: {"value": 25, "unit": "mm"}
